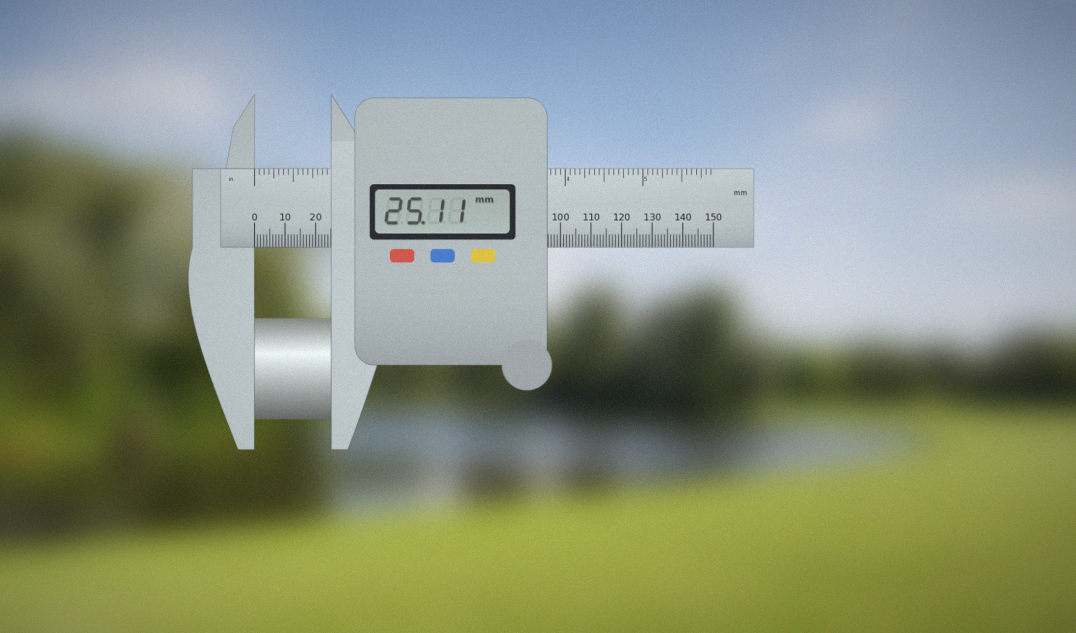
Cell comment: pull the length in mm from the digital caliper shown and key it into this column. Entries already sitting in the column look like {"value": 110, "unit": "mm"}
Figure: {"value": 25.11, "unit": "mm"}
